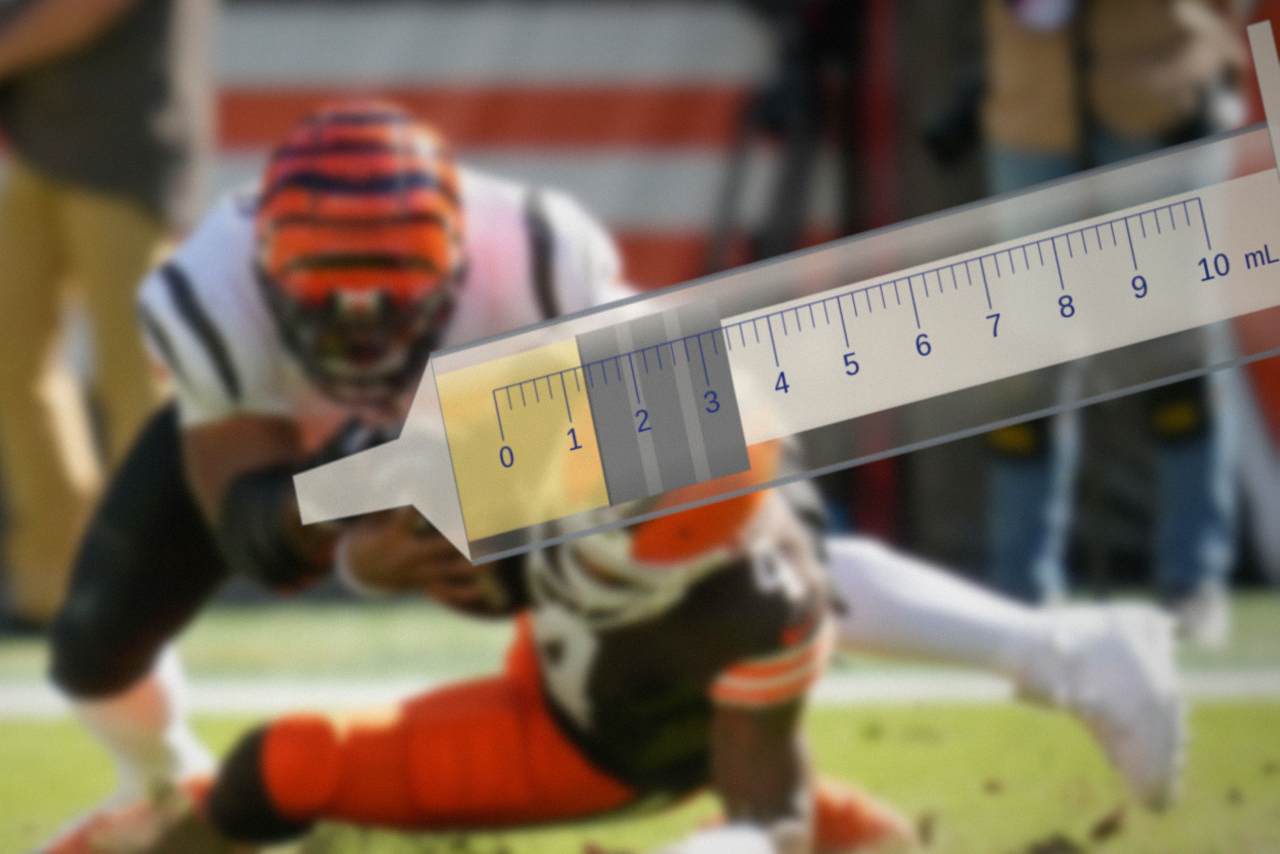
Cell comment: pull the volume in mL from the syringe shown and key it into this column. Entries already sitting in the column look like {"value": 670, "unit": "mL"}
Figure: {"value": 1.3, "unit": "mL"}
